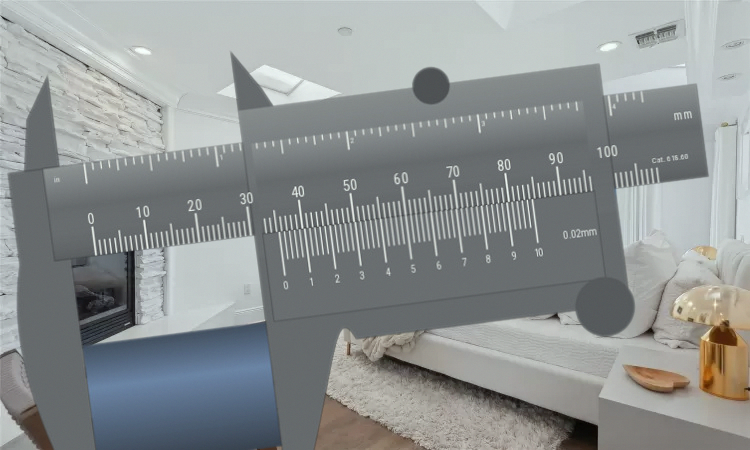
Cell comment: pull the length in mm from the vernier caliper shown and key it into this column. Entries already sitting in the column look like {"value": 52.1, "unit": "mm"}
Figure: {"value": 35.5, "unit": "mm"}
